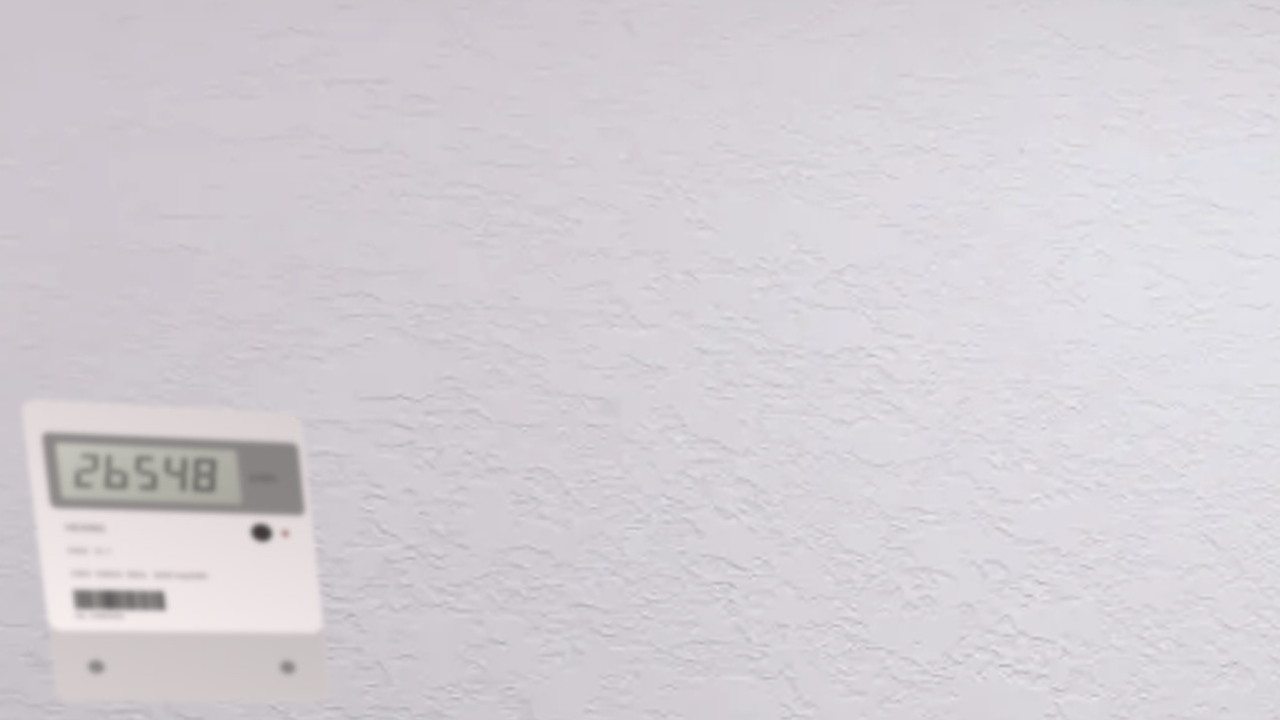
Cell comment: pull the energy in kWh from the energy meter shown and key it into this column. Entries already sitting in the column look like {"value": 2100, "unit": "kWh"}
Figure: {"value": 26548, "unit": "kWh"}
